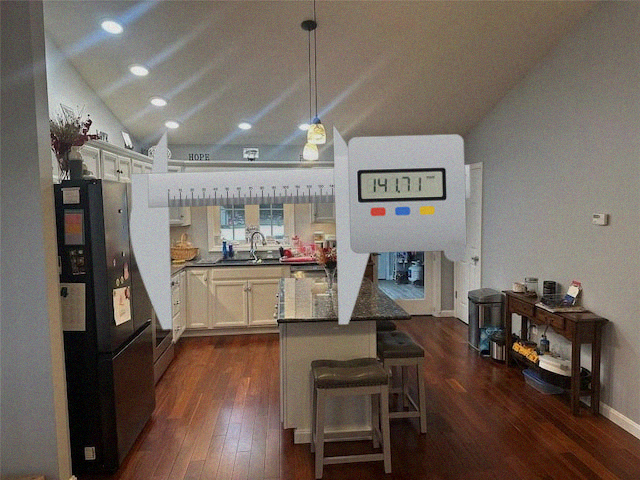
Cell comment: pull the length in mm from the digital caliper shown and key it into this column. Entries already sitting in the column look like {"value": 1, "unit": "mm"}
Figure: {"value": 141.71, "unit": "mm"}
